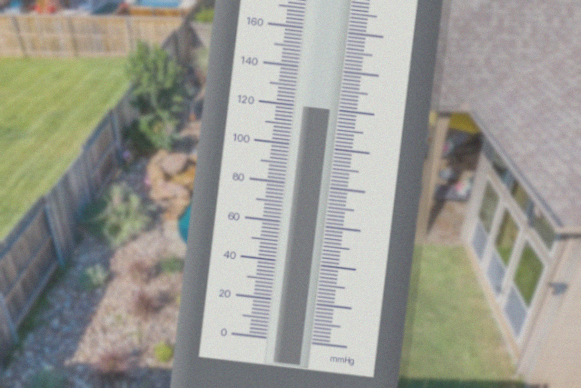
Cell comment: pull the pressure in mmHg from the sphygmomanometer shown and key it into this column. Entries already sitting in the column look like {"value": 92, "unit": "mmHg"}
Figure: {"value": 120, "unit": "mmHg"}
